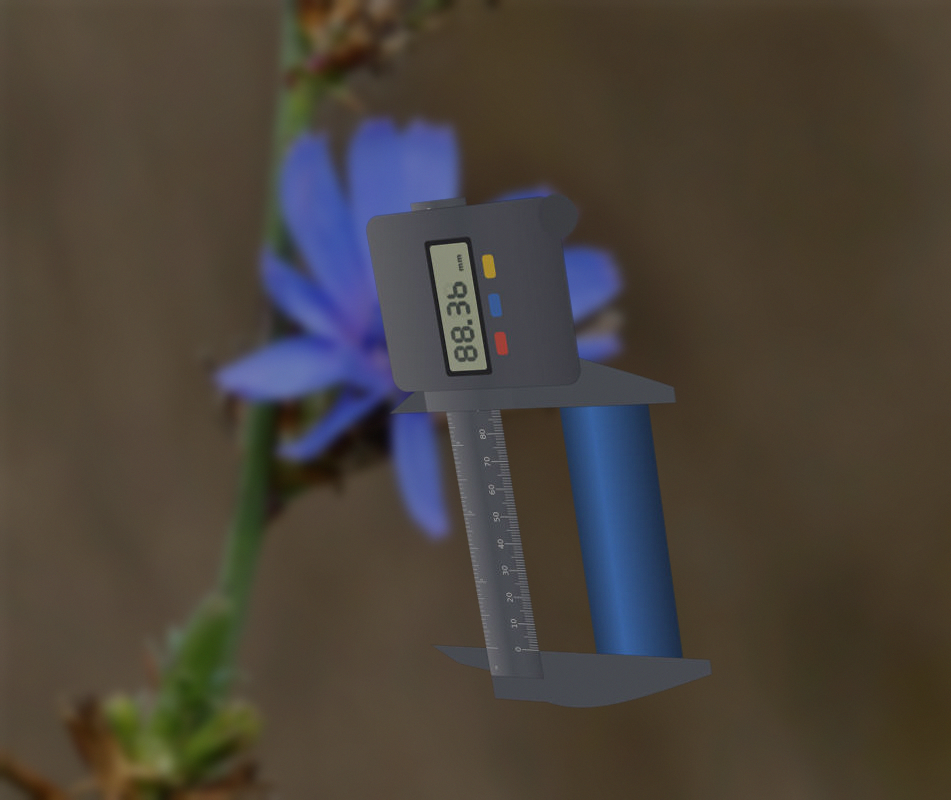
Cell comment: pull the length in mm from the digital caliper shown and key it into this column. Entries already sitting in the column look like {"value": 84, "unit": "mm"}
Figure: {"value": 88.36, "unit": "mm"}
